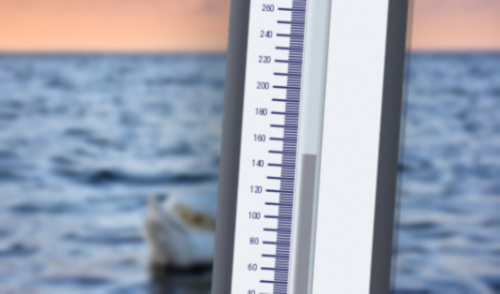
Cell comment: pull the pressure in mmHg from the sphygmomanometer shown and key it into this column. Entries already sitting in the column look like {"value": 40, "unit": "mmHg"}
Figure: {"value": 150, "unit": "mmHg"}
